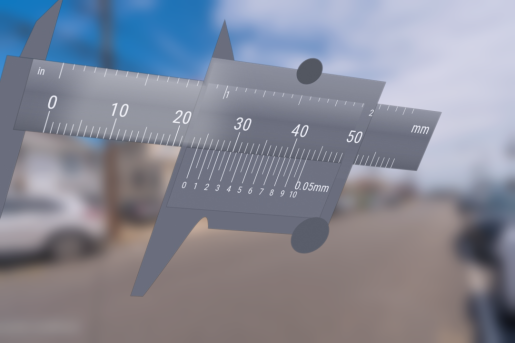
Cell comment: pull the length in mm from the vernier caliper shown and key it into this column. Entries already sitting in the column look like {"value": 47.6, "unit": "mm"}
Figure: {"value": 24.0, "unit": "mm"}
